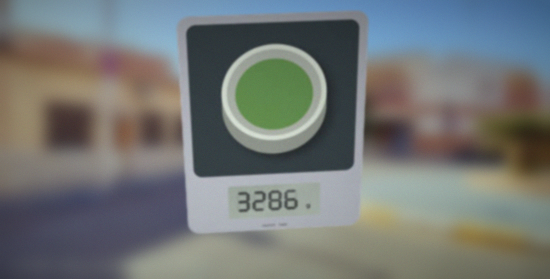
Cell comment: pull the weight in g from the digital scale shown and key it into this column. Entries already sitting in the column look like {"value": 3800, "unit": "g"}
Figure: {"value": 3286, "unit": "g"}
